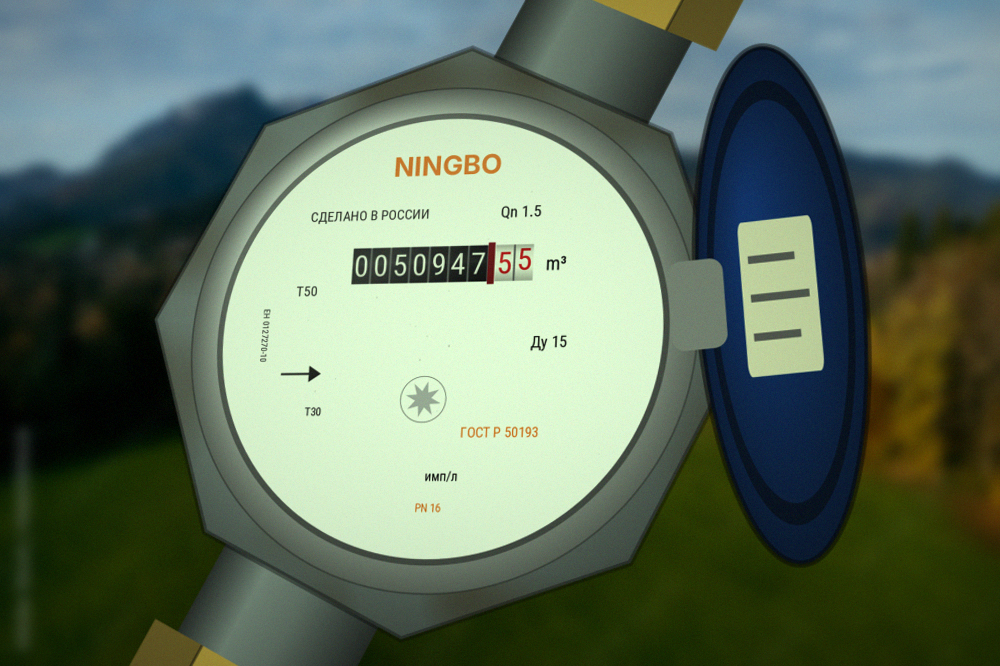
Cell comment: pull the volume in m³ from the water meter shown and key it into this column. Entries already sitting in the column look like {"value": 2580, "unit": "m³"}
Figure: {"value": 50947.55, "unit": "m³"}
